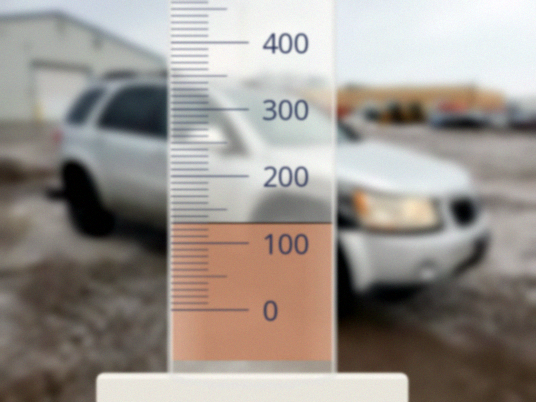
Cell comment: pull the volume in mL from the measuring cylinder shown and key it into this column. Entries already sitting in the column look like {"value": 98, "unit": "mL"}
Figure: {"value": 130, "unit": "mL"}
